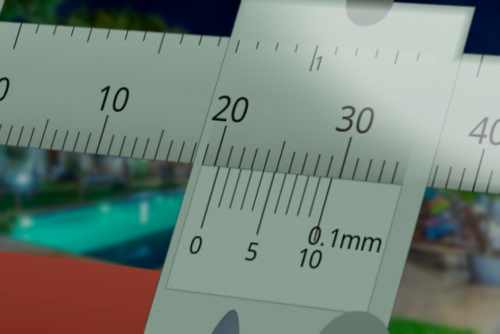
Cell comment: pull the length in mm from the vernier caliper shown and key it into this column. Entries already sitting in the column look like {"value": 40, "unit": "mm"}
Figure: {"value": 20.4, "unit": "mm"}
